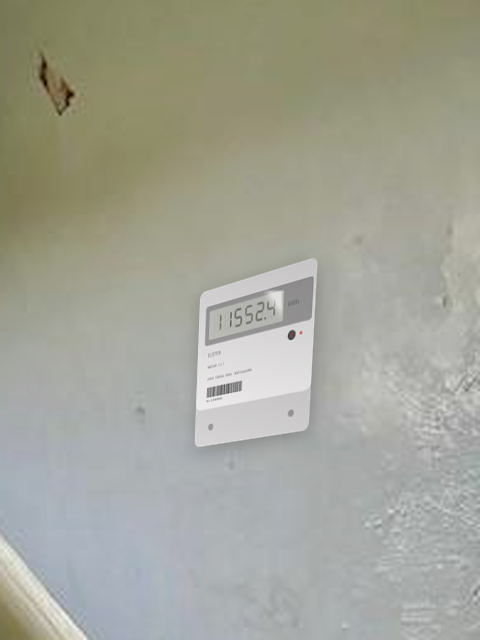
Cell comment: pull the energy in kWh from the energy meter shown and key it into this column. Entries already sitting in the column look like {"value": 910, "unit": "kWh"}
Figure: {"value": 11552.4, "unit": "kWh"}
